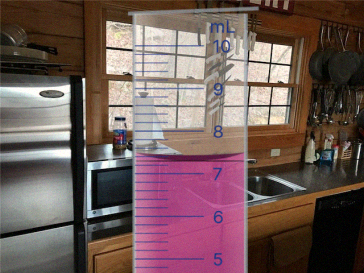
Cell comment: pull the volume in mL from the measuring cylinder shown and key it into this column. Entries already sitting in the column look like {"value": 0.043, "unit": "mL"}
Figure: {"value": 7.3, "unit": "mL"}
